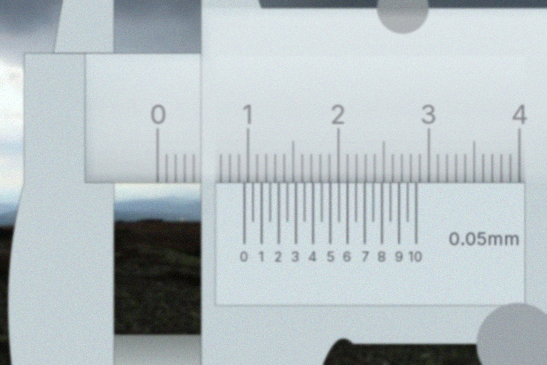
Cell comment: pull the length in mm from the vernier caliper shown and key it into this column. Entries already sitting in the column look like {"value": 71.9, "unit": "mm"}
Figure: {"value": 9.6, "unit": "mm"}
